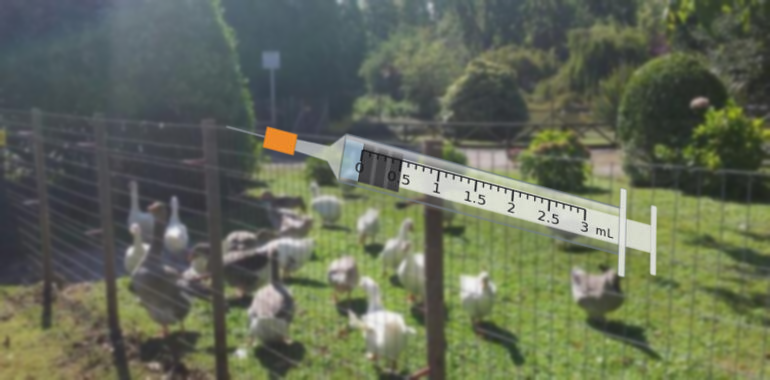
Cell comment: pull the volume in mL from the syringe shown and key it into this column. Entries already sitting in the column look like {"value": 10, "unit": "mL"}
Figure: {"value": 0, "unit": "mL"}
